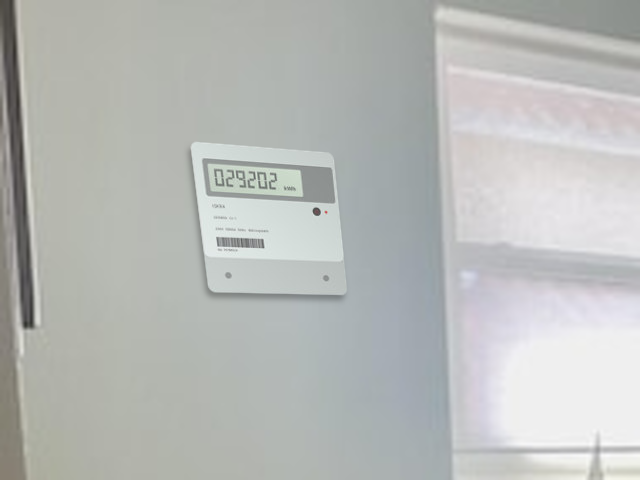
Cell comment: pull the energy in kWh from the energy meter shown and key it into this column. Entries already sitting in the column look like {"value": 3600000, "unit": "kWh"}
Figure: {"value": 29202, "unit": "kWh"}
